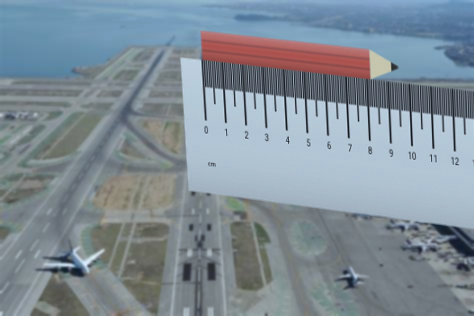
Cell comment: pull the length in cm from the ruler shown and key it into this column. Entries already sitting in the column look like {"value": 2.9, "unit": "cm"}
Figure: {"value": 9.5, "unit": "cm"}
